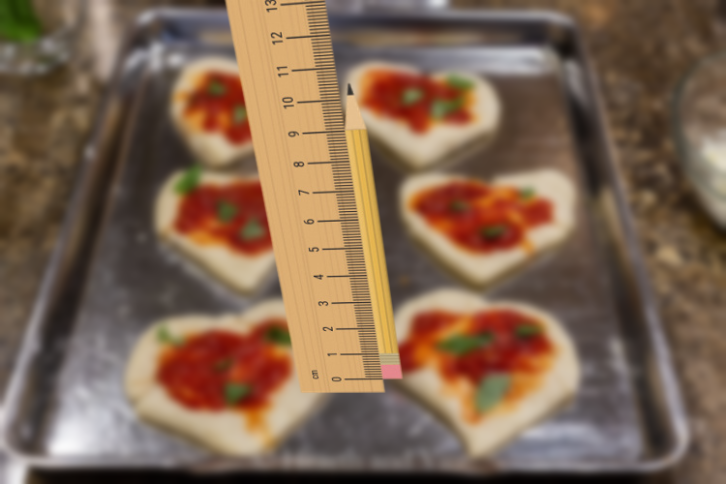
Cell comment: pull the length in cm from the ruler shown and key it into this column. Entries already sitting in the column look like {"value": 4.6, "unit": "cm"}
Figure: {"value": 10.5, "unit": "cm"}
